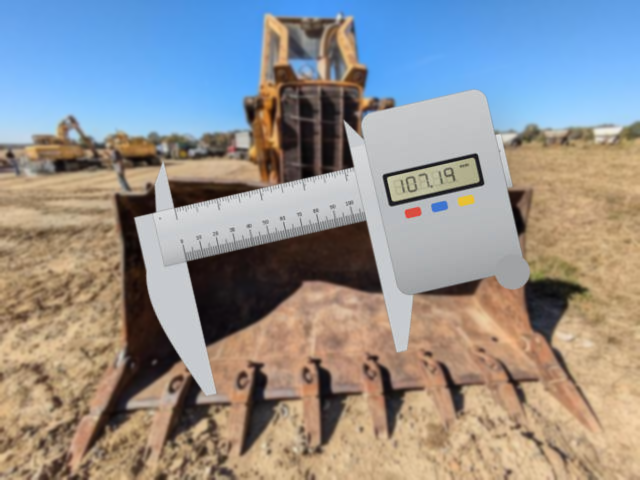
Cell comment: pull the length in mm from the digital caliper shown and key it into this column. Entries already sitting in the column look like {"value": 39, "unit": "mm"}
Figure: {"value": 107.19, "unit": "mm"}
